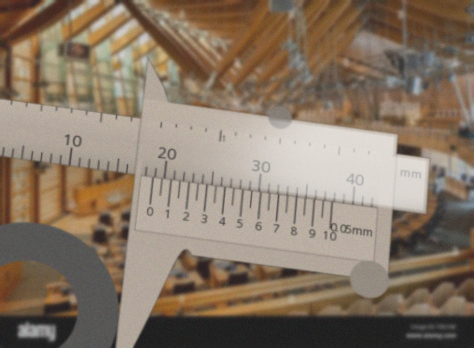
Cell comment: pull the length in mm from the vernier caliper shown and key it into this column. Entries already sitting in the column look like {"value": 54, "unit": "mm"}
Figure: {"value": 18.8, "unit": "mm"}
